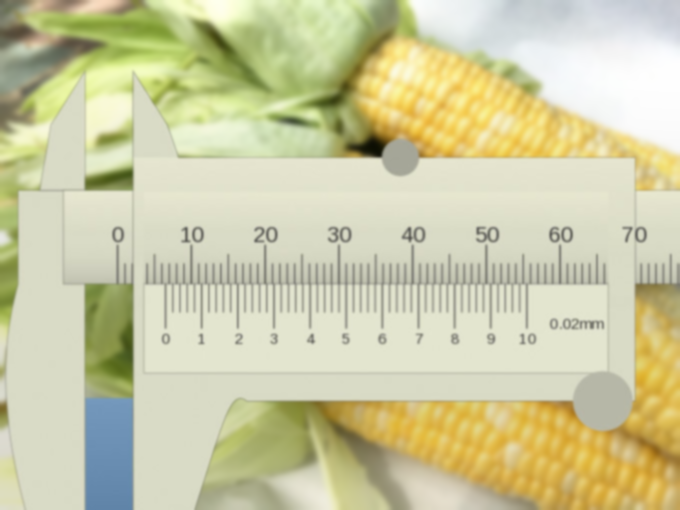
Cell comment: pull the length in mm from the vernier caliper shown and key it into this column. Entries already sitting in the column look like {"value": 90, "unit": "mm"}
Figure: {"value": 6.5, "unit": "mm"}
